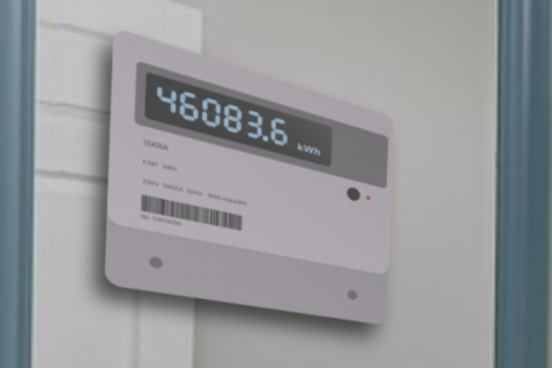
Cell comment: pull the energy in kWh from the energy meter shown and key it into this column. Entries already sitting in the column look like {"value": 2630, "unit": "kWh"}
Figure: {"value": 46083.6, "unit": "kWh"}
